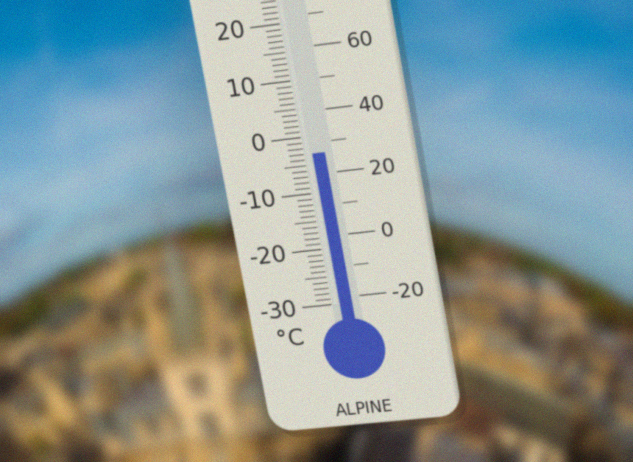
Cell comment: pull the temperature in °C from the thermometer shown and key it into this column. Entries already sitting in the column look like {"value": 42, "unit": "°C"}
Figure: {"value": -3, "unit": "°C"}
